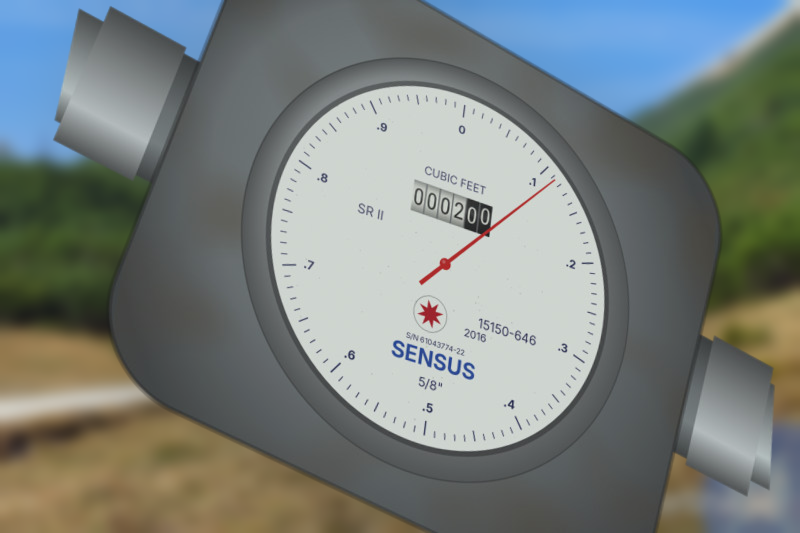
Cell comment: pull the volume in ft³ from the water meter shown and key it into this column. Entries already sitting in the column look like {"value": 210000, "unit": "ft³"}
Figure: {"value": 200.11, "unit": "ft³"}
